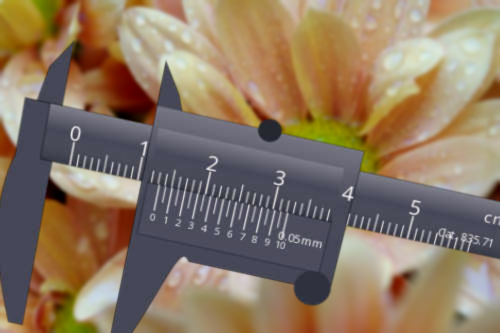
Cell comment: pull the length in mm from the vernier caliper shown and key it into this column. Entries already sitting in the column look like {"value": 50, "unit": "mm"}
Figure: {"value": 13.2, "unit": "mm"}
